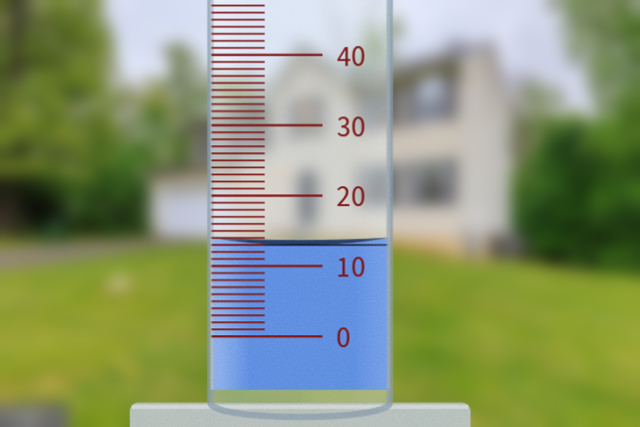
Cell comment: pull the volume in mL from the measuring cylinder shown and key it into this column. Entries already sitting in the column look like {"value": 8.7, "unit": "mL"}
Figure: {"value": 13, "unit": "mL"}
